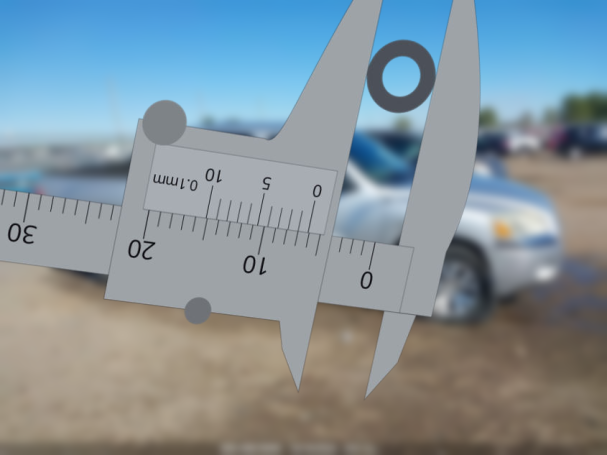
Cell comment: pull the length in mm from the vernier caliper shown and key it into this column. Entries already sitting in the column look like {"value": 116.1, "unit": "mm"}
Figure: {"value": 6.1, "unit": "mm"}
